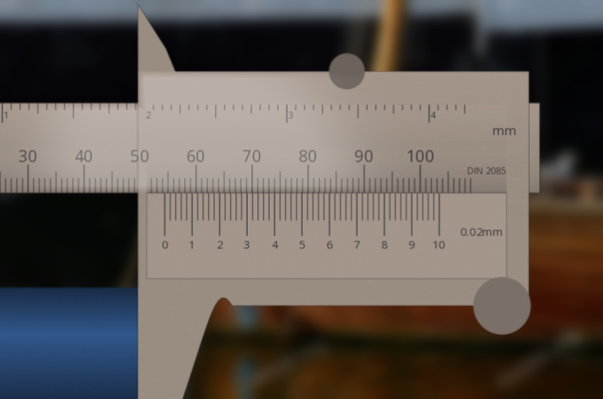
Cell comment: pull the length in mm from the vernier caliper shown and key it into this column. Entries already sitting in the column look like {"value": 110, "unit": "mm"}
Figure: {"value": 54.4, "unit": "mm"}
